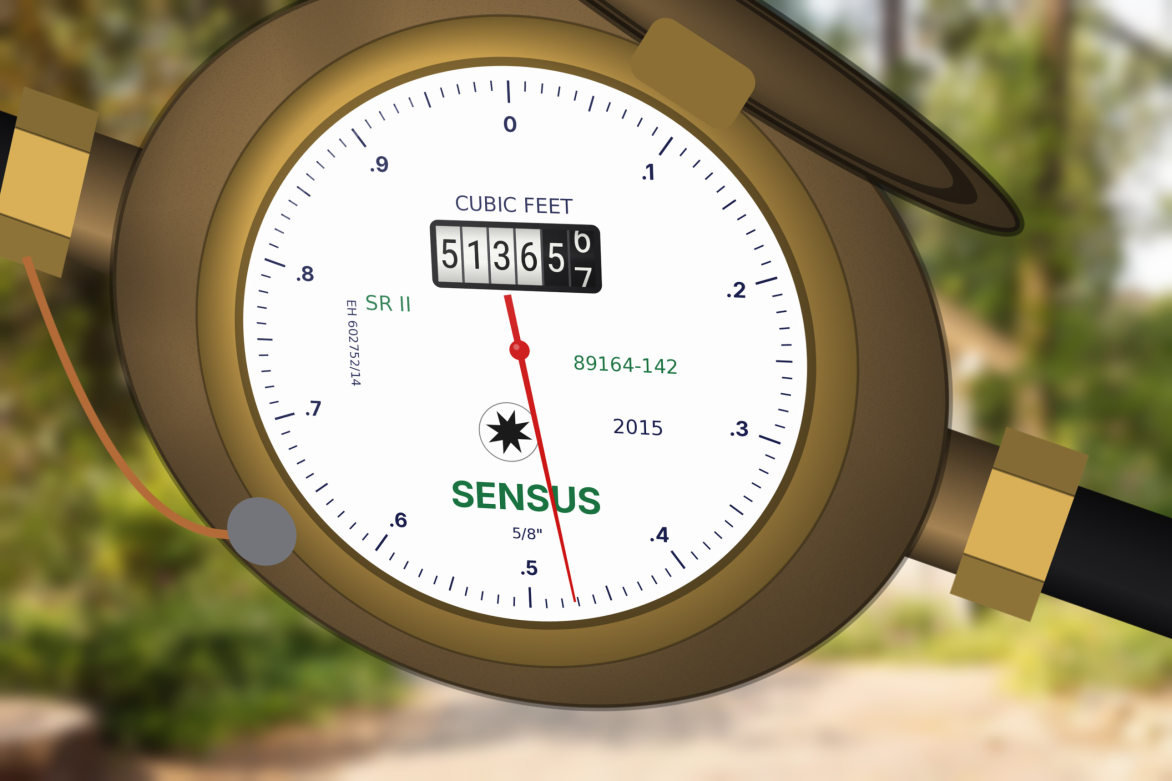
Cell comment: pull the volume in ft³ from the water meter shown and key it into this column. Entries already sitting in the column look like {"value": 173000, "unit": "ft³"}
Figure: {"value": 513656.47, "unit": "ft³"}
